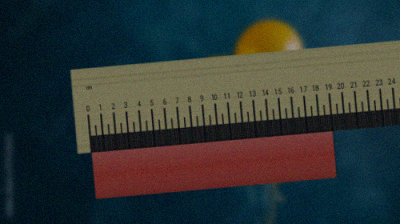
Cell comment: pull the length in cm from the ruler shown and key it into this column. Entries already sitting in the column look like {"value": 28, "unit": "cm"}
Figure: {"value": 19, "unit": "cm"}
